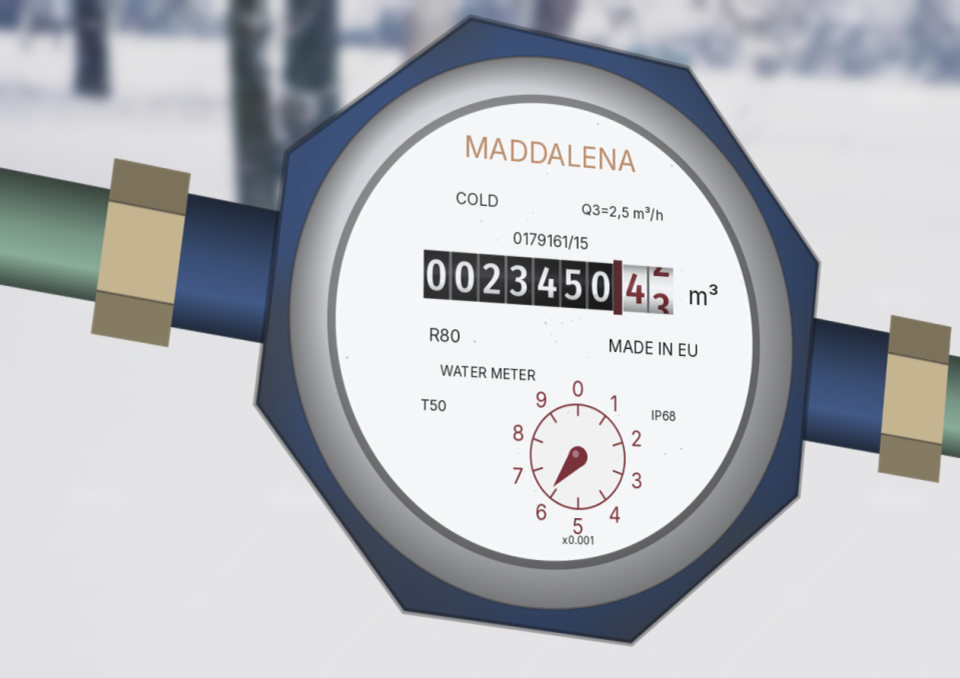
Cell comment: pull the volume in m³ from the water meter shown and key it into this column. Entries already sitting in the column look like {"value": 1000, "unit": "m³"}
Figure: {"value": 23450.426, "unit": "m³"}
